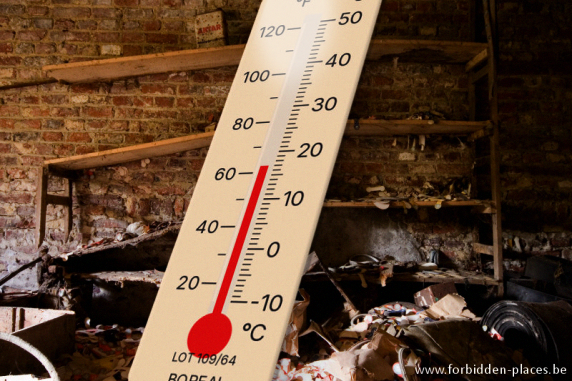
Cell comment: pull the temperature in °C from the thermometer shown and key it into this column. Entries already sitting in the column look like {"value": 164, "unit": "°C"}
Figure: {"value": 17, "unit": "°C"}
